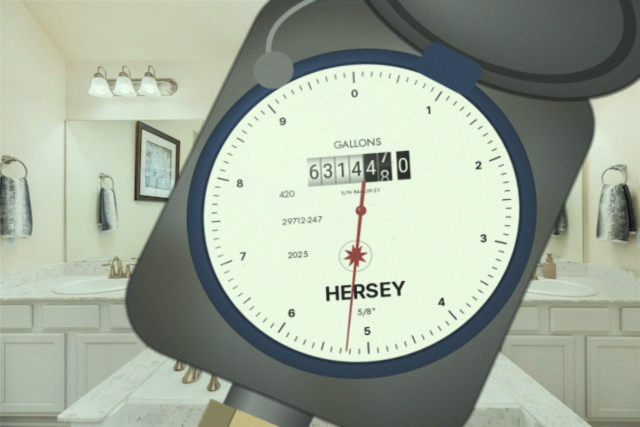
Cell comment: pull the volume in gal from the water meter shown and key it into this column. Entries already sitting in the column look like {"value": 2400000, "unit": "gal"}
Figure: {"value": 6314475.2, "unit": "gal"}
